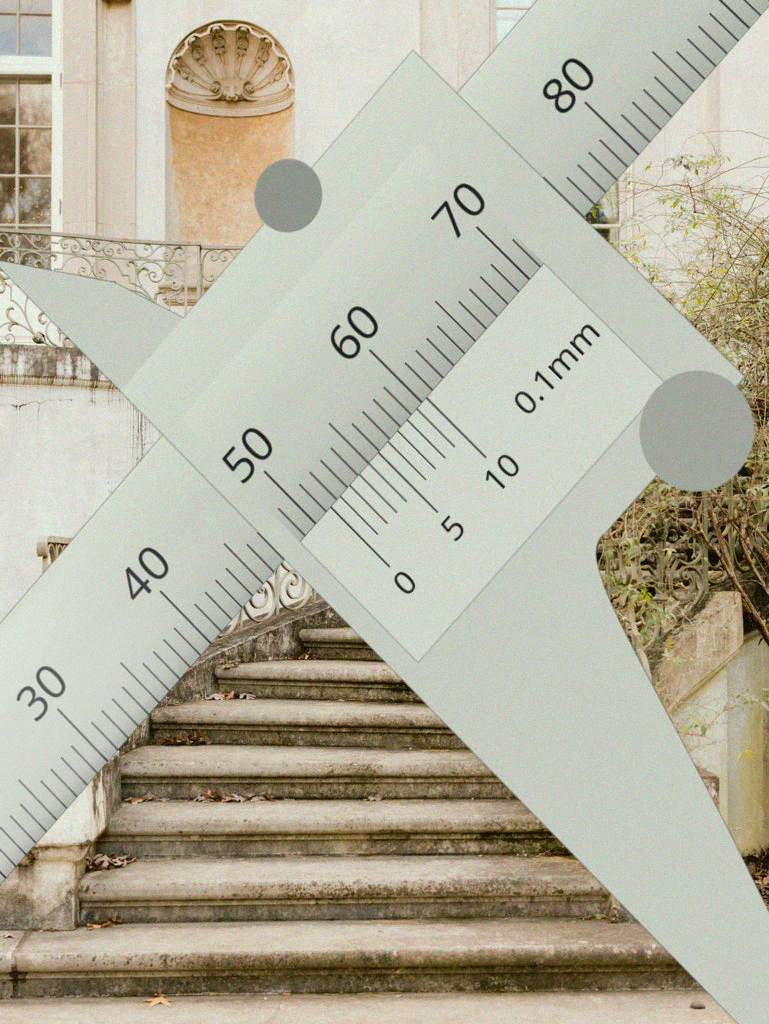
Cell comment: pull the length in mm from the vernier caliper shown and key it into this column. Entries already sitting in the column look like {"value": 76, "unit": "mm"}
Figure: {"value": 51.4, "unit": "mm"}
